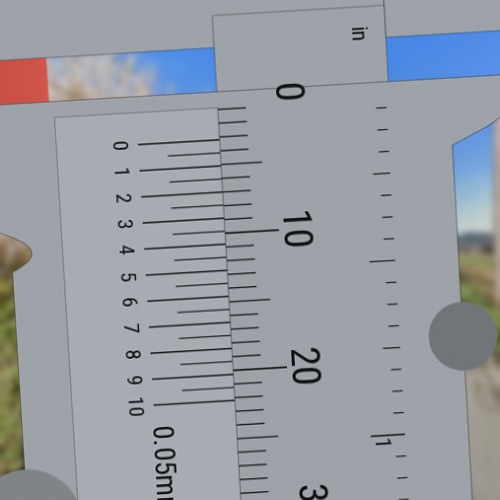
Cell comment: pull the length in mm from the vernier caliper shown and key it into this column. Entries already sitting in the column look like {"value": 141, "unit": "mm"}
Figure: {"value": 3.2, "unit": "mm"}
